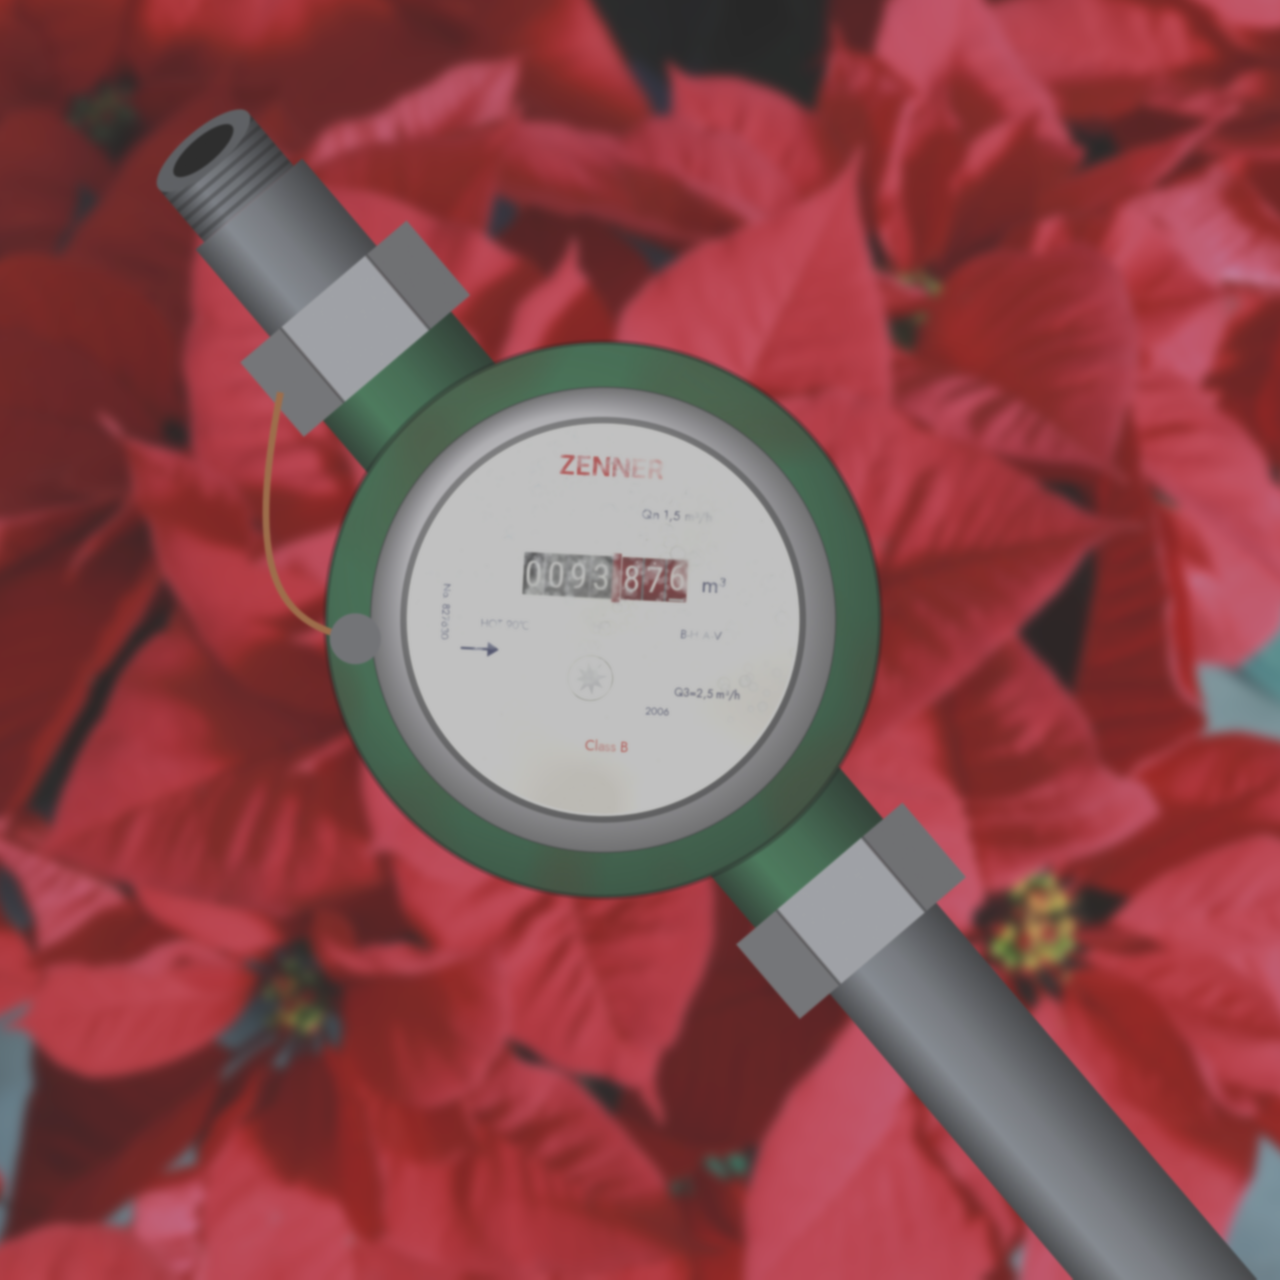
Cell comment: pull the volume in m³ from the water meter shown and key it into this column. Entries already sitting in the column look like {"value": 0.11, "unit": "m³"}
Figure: {"value": 93.876, "unit": "m³"}
